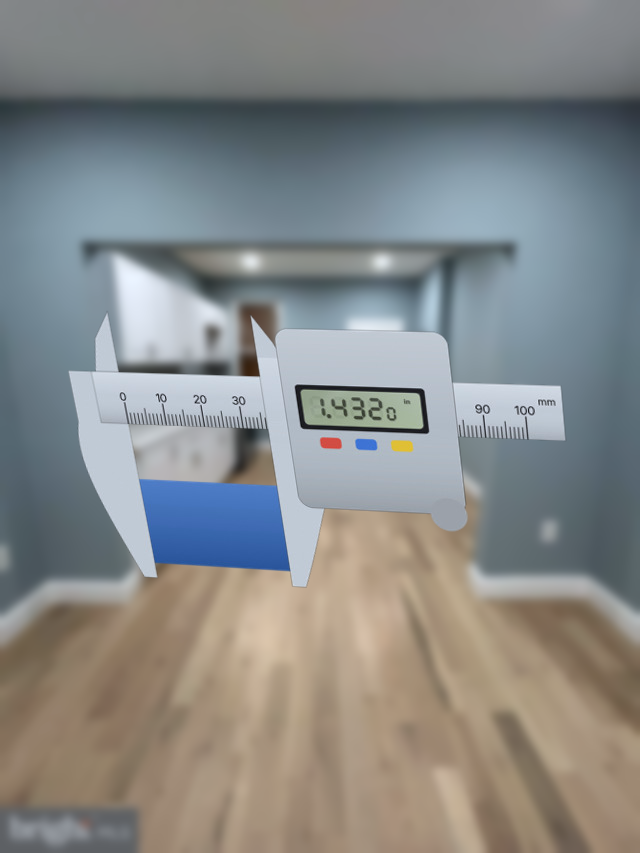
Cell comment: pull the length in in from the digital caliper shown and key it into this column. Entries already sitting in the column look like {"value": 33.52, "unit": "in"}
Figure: {"value": 1.4320, "unit": "in"}
